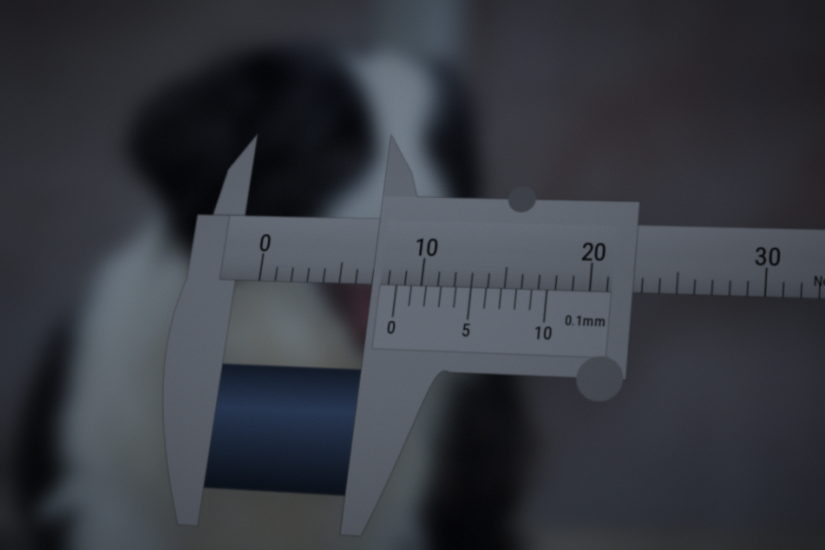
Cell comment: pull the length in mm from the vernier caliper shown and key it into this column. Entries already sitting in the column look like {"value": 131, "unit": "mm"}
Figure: {"value": 8.5, "unit": "mm"}
